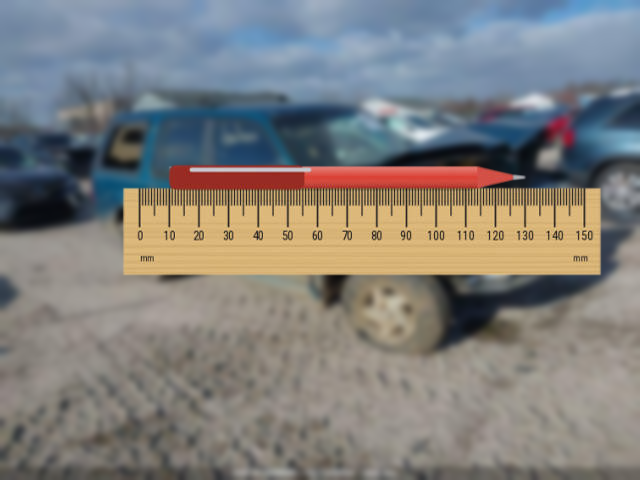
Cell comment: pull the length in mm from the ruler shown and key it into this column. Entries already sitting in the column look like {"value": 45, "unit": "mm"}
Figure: {"value": 120, "unit": "mm"}
